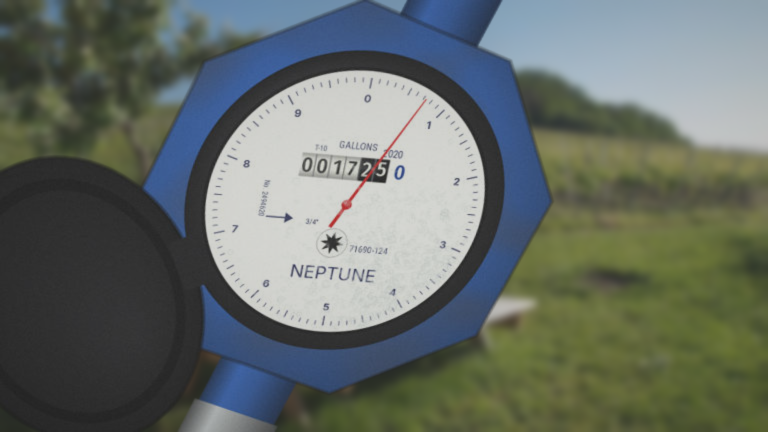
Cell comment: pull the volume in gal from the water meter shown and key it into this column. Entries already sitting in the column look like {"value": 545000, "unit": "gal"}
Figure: {"value": 17250.7, "unit": "gal"}
